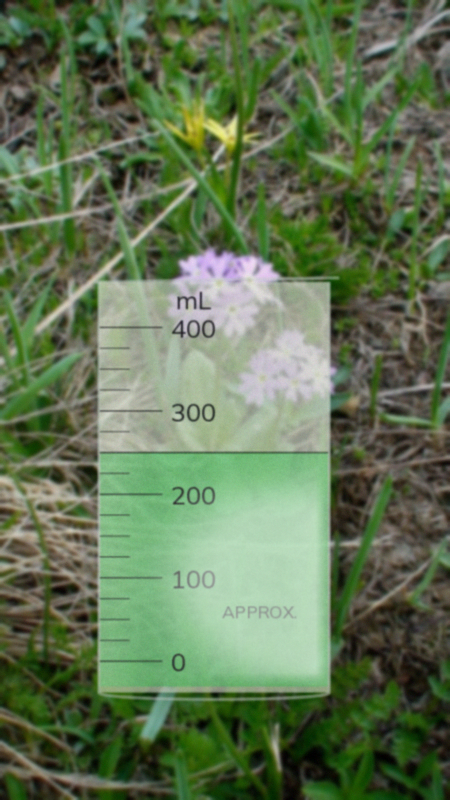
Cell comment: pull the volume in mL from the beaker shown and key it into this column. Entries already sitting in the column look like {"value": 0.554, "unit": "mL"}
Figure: {"value": 250, "unit": "mL"}
